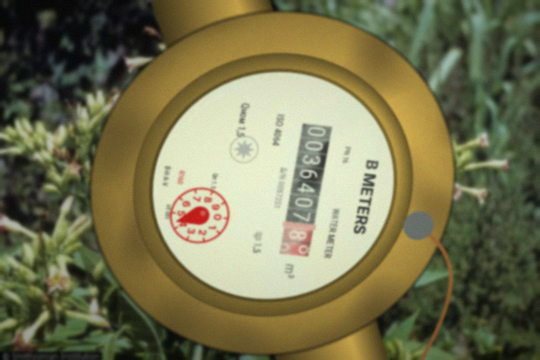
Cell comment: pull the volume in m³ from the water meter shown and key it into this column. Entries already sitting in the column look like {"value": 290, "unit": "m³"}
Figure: {"value": 36407.884, "unit": "m³"}
